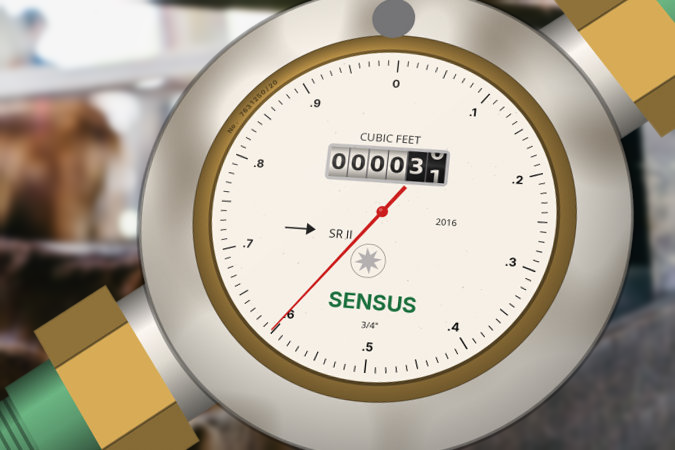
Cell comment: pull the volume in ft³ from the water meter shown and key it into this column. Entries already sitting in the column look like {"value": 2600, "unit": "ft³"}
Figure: {"value": 30.60, "unit": "ft³"}
